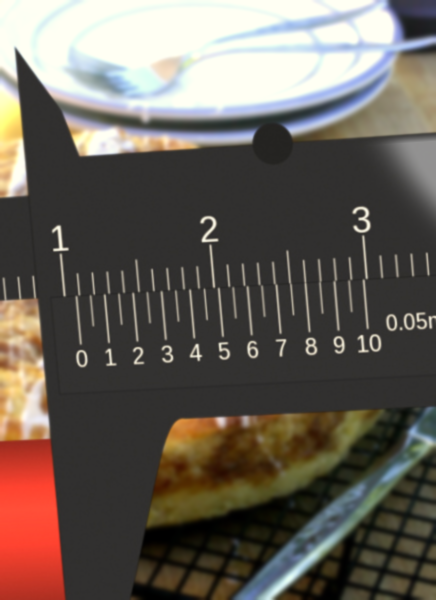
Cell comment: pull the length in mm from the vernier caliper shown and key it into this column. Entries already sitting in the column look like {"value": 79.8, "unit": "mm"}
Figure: {"value": 10.8, "unit": "mm"}
